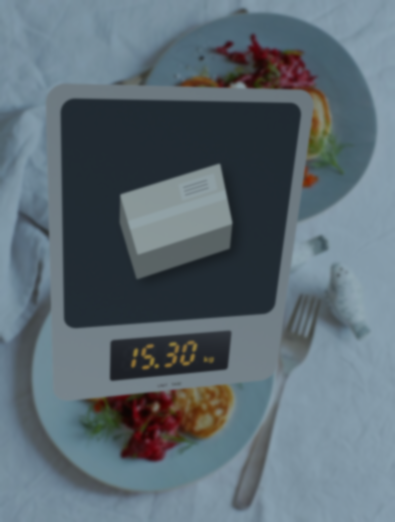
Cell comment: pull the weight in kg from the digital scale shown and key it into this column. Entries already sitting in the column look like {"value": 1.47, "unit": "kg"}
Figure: {"value": 15.30, "unit": "kg"}
